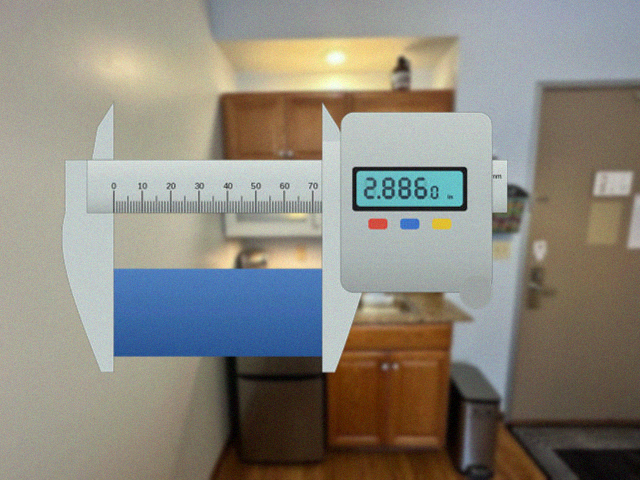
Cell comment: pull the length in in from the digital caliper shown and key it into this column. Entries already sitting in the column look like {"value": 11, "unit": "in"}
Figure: {"value": 2.8860, "unit": "in"}
